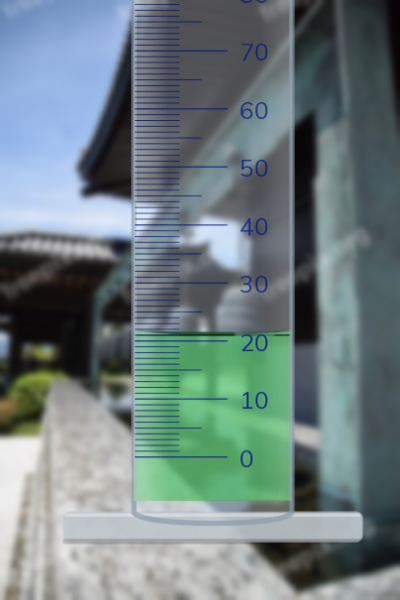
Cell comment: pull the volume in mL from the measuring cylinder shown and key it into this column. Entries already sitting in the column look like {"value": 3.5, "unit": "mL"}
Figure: {"value": 21, "unit": "mL"}
